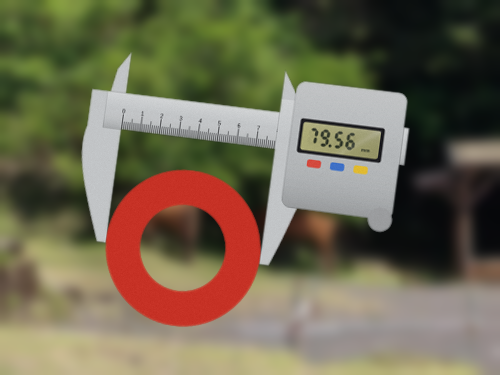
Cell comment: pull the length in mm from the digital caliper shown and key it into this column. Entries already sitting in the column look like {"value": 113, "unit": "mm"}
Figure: {"value": 79.56, "unit": "mm"}
